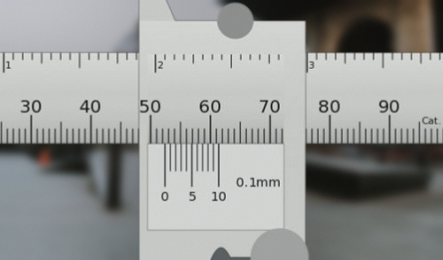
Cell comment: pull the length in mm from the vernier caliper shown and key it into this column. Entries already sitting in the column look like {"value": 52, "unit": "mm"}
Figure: {"value": 52.4, "unit": "mm"}
